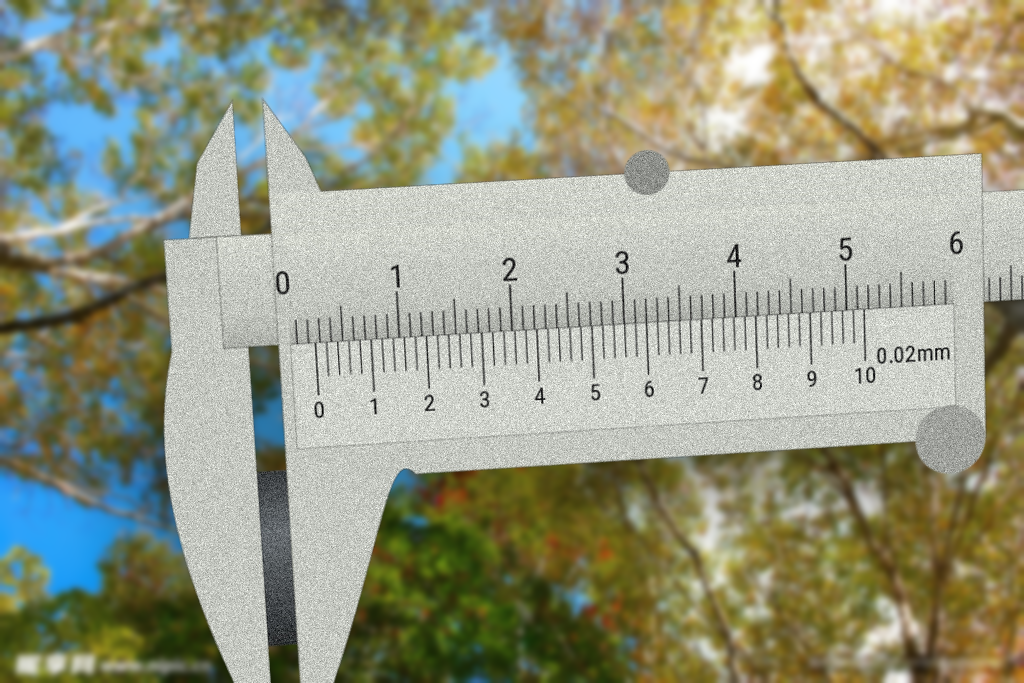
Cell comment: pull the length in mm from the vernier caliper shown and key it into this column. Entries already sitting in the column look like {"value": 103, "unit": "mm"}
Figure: {"value": 2.6, "unit": "mm"}
